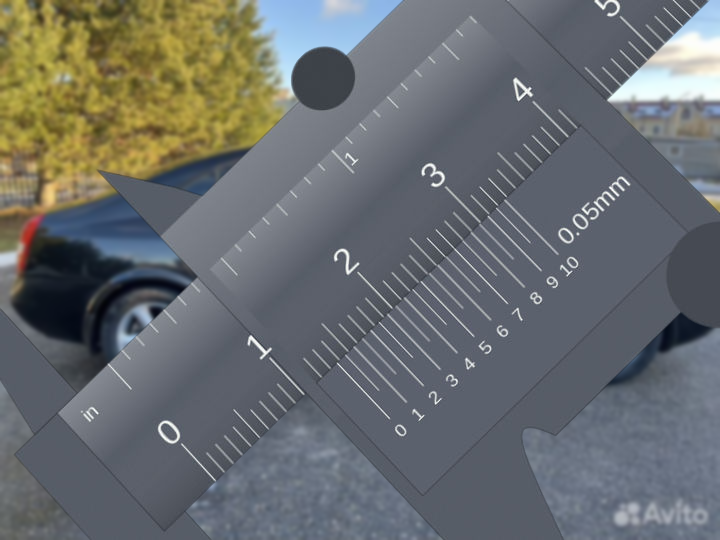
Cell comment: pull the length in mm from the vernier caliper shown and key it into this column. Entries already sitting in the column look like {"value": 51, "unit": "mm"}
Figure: {"value": 13.7, "unit": "mm"}
